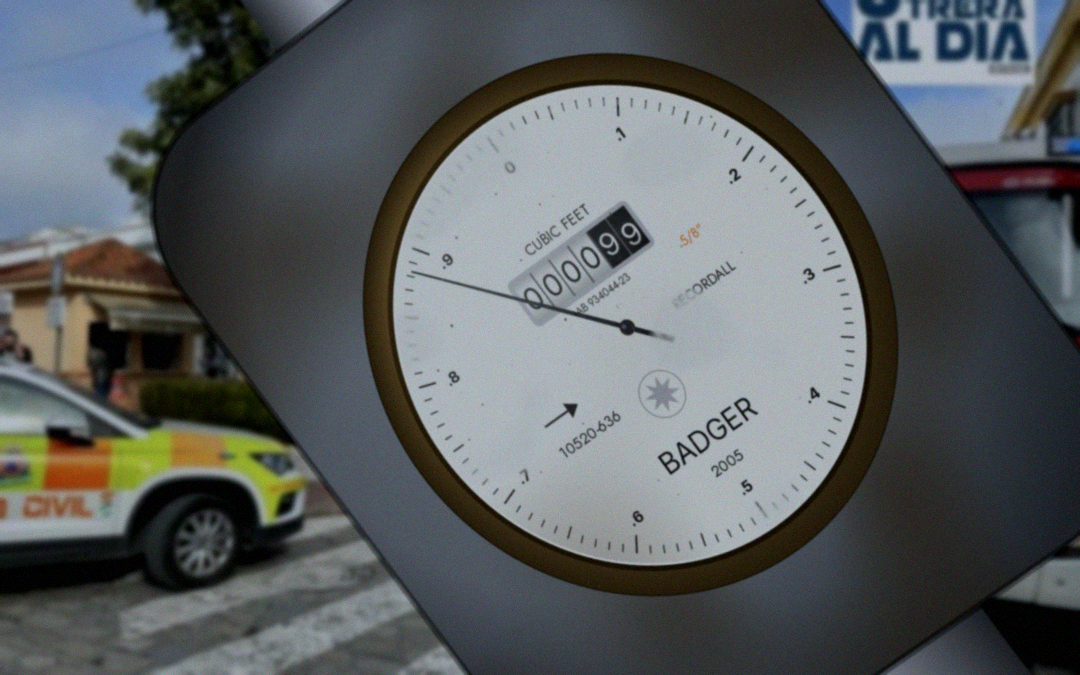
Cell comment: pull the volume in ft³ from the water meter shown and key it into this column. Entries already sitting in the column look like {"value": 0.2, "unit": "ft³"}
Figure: {"value": 98.88, "unit": "ft³"}
